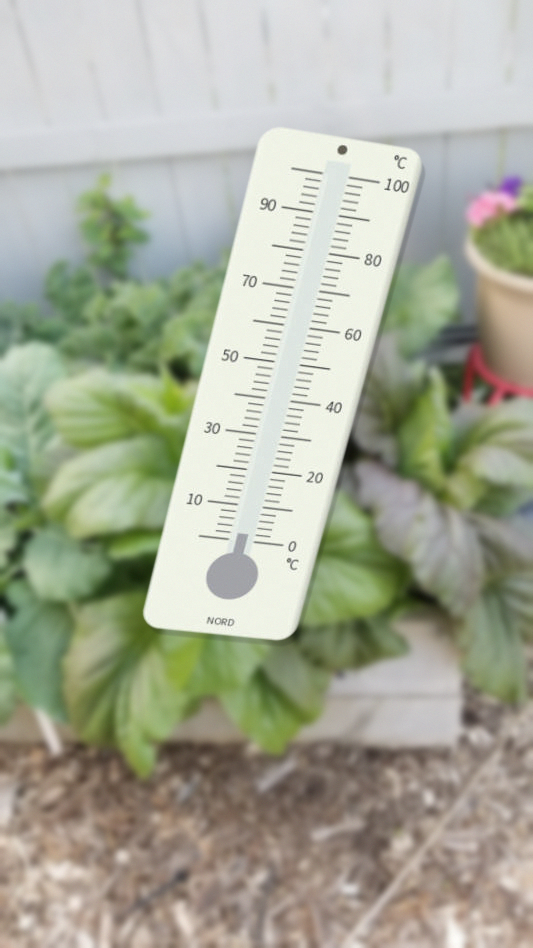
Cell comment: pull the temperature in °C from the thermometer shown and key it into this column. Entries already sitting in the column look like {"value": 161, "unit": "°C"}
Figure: {"value": 2, "unit": "°C"}
